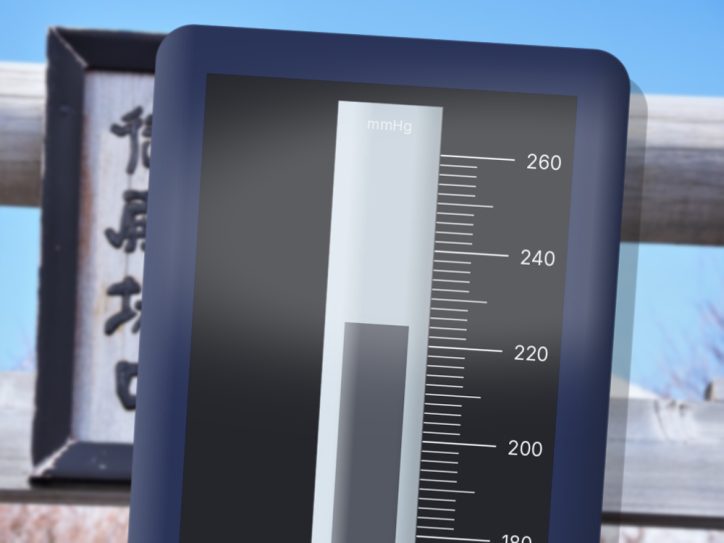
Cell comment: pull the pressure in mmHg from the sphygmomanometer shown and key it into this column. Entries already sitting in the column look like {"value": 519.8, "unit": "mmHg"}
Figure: {"value": 224, "unit": "mmHg"}
